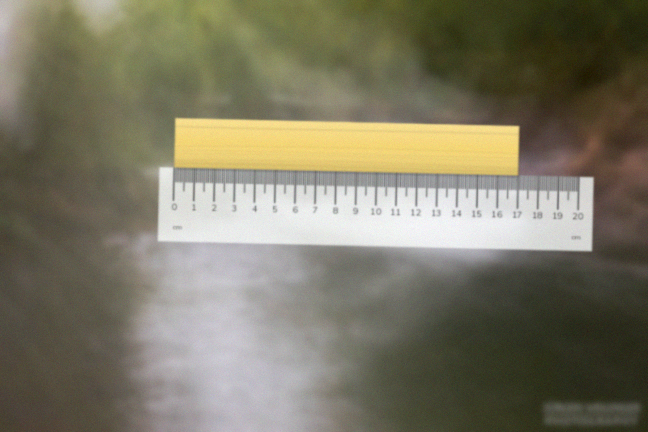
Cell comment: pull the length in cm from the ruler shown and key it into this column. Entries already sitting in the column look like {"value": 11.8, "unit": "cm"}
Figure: {"value": 17, "unit": "cm"}
